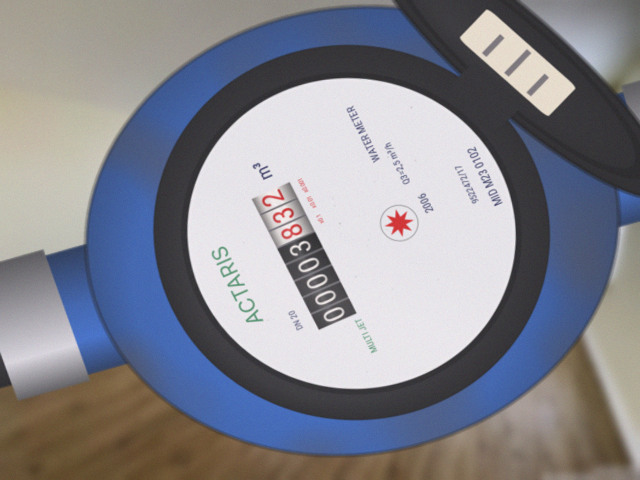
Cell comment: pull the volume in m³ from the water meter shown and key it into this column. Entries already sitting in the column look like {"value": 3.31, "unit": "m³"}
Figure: {"value": 3.832, "unit": "m³"}
